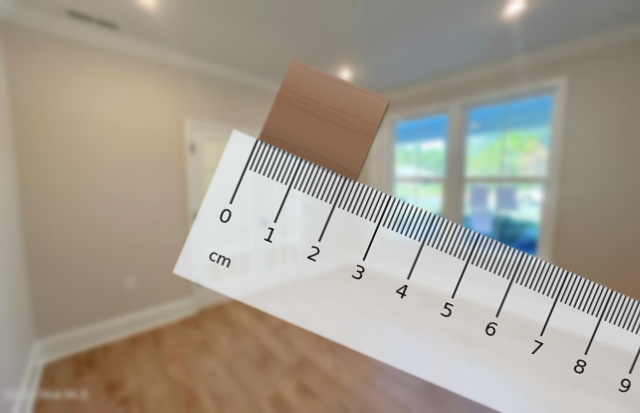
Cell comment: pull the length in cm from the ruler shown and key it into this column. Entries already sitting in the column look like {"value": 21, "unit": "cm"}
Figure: {"value": 2.2, "unit": "cm"}
